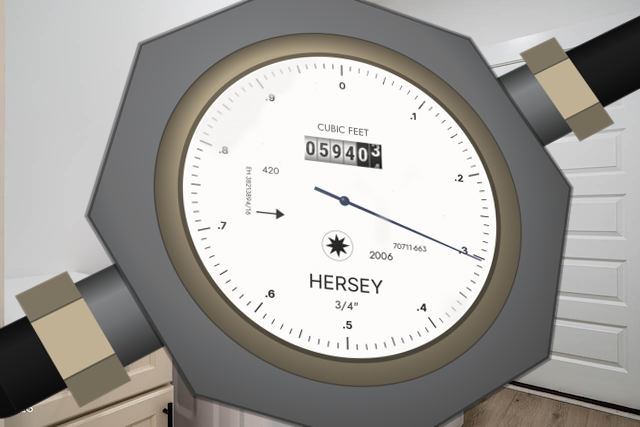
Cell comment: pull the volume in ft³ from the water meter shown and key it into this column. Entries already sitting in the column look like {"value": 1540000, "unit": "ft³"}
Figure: {"value": 59403.30, "unit": "ft³"}
